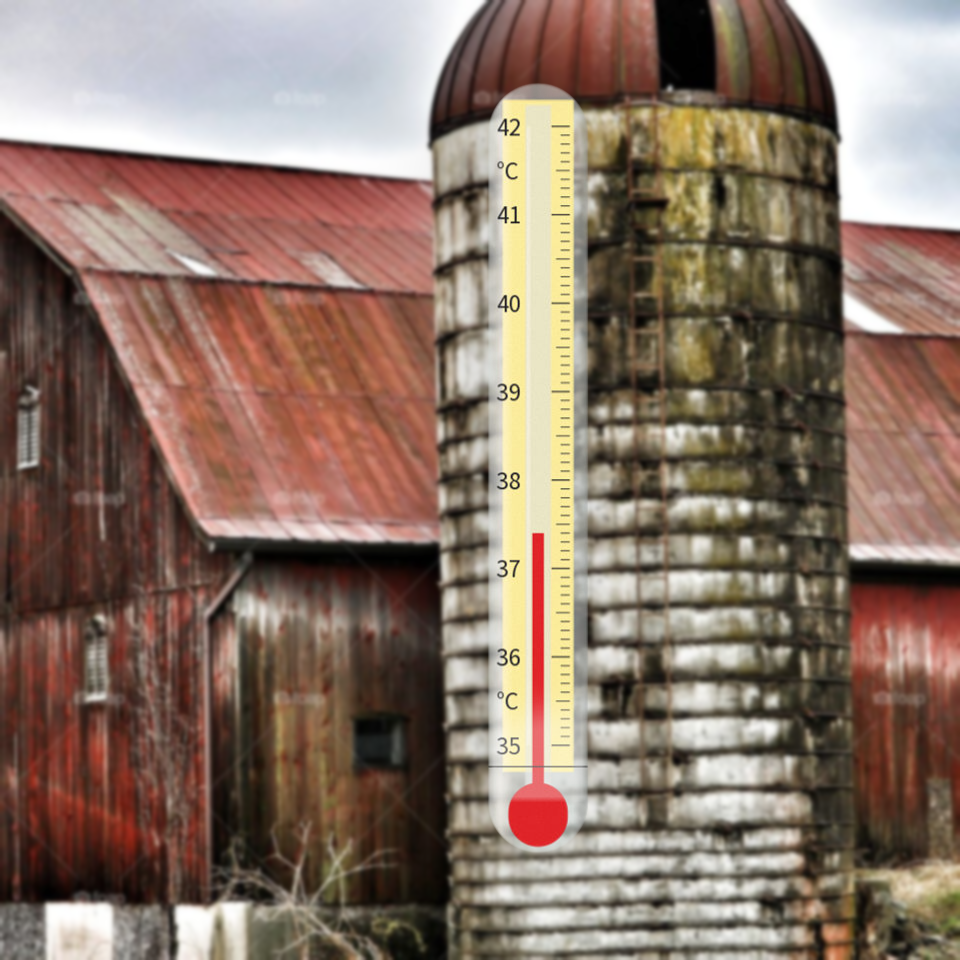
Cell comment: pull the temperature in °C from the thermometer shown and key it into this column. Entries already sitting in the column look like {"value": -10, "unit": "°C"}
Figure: {"value": 37.4, "unit": "°C"}
